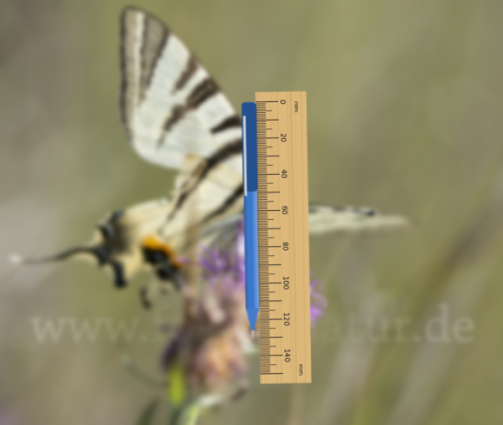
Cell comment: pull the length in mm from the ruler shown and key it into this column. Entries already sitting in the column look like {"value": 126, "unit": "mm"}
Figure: {"value": 130, "unit": "mm"}
